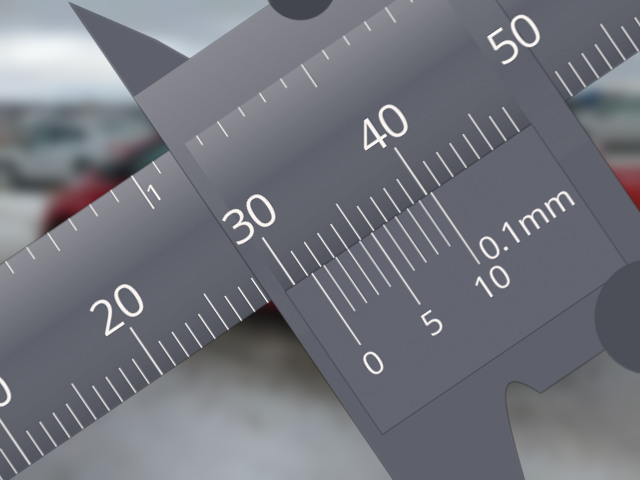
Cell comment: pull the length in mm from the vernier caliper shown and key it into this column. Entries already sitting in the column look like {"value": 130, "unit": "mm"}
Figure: {"value": 31.3, "unit": "mm"}
